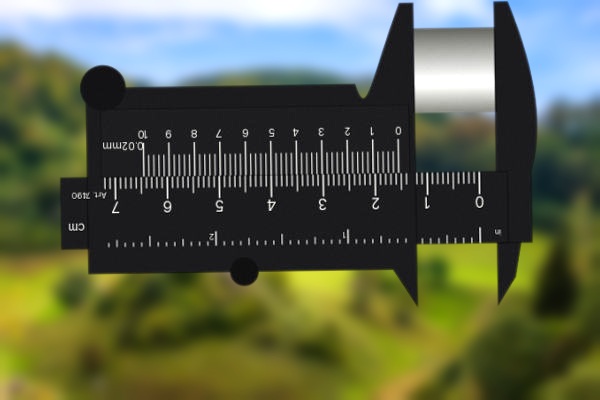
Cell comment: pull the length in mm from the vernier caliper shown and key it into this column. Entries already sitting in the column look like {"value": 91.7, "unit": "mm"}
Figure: {"value": 15.5, "unit": "mm"}
